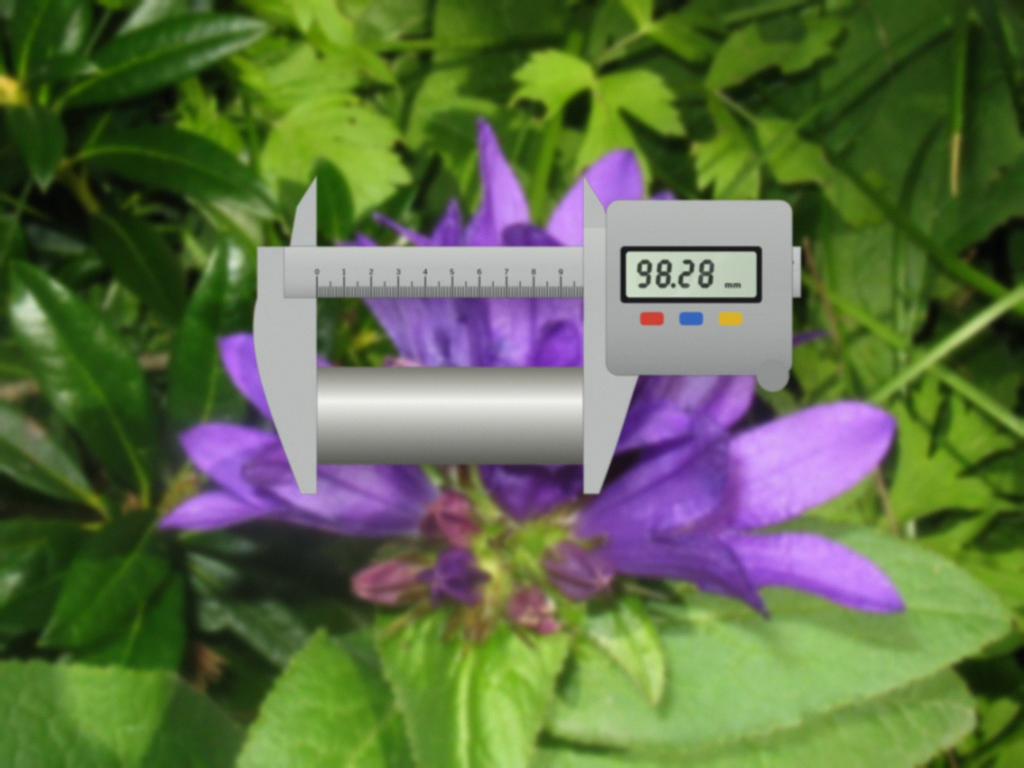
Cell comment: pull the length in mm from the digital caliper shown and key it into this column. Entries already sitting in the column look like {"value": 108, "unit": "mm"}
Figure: {"value": 98.28, "unit": "mm"}
